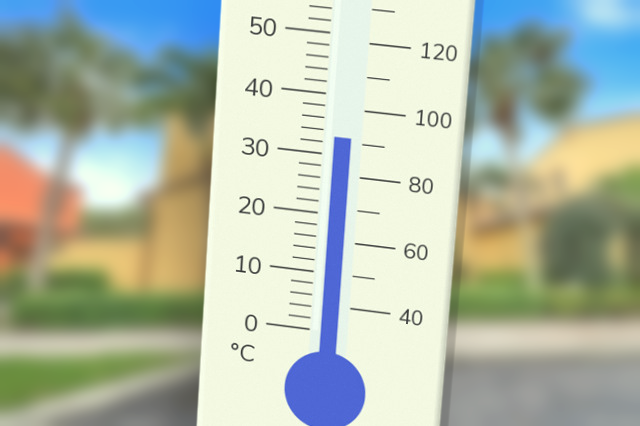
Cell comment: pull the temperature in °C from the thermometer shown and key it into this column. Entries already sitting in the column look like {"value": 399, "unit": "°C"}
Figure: {"value": 33, "unit": "°C"}
